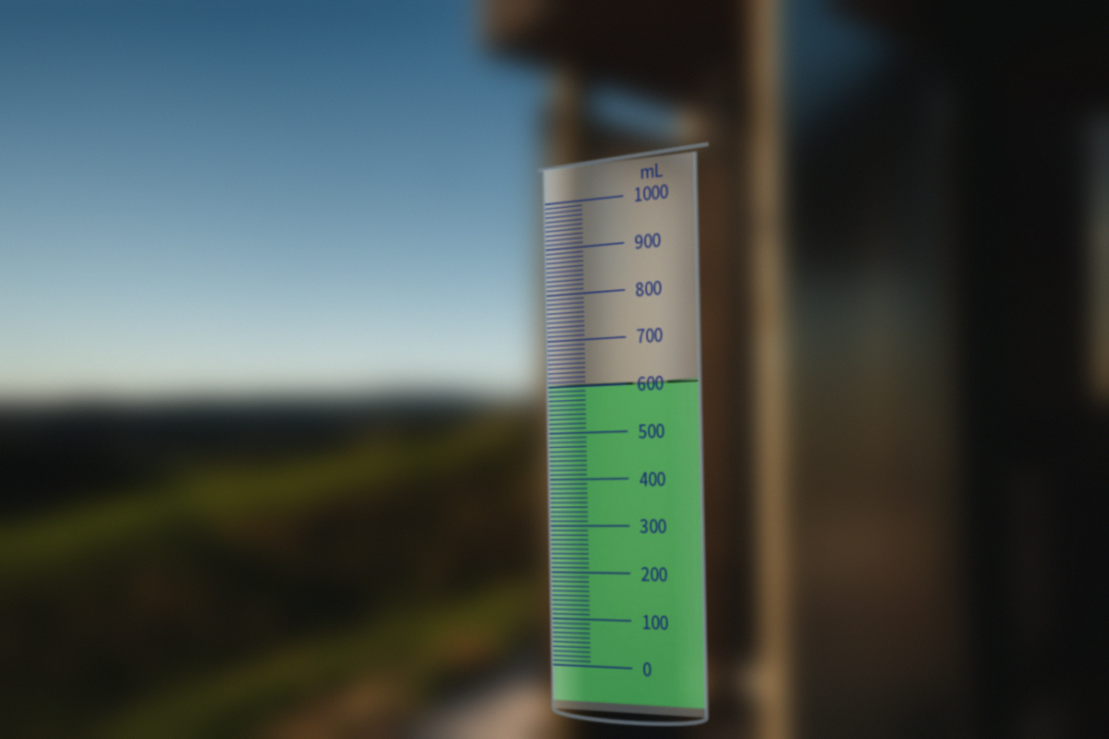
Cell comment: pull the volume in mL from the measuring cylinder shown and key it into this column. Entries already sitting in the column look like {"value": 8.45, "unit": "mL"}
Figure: {"value": 600, "unit": "mL"}
